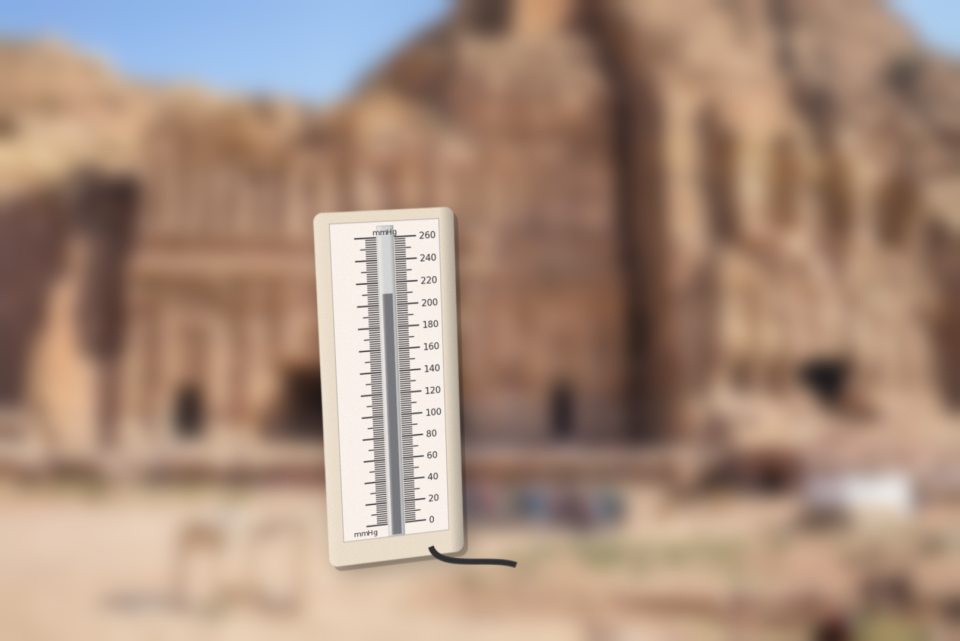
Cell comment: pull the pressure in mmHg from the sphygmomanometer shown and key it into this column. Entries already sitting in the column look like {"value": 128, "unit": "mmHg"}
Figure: {"value": 210, "unit": "mmHg"}
